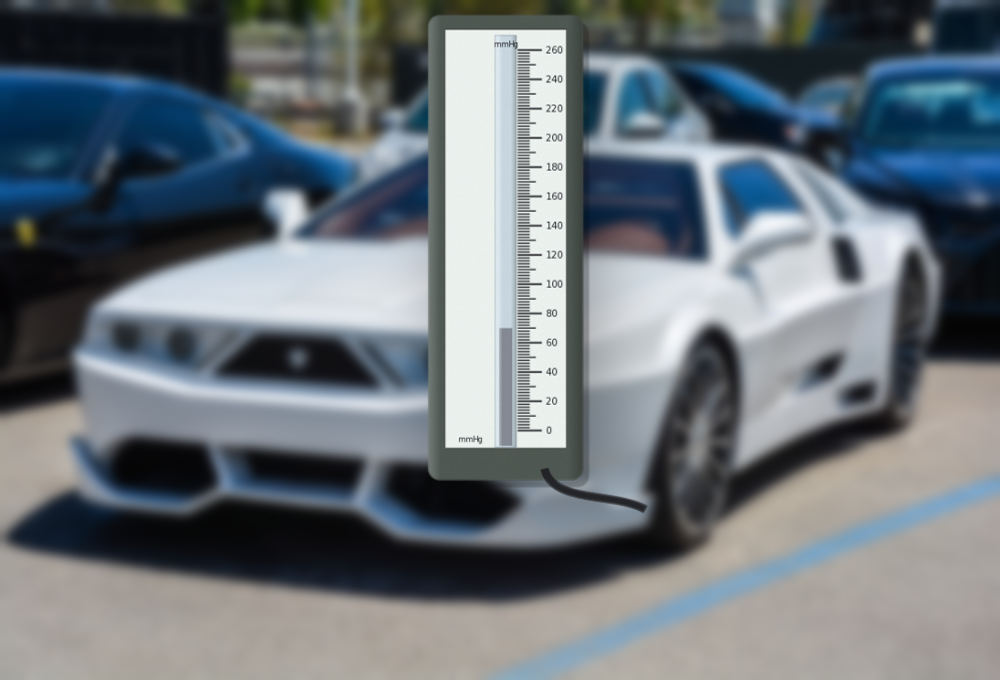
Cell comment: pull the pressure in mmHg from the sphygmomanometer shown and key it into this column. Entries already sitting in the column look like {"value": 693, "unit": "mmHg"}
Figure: {"value": 70, "unit": "mmHg"}
